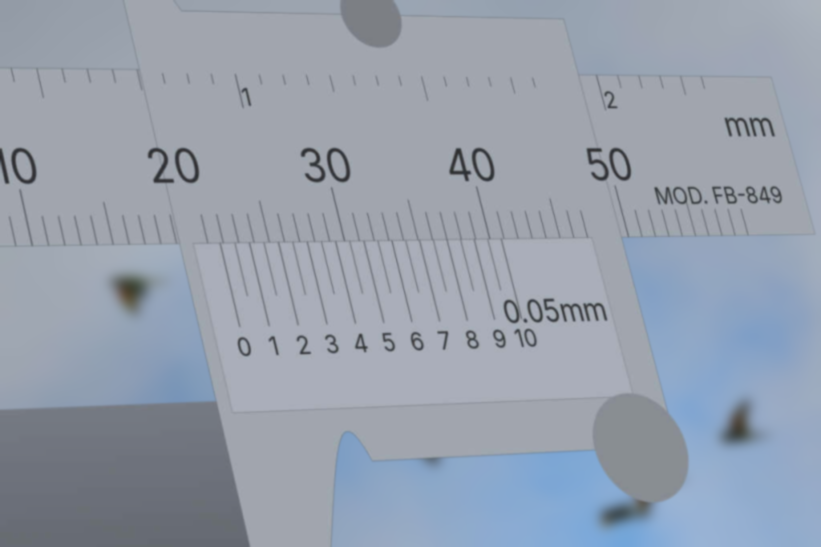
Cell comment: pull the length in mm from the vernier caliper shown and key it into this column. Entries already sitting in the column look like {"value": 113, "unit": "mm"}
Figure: {"value": 21.8, "unit": "mm"}
